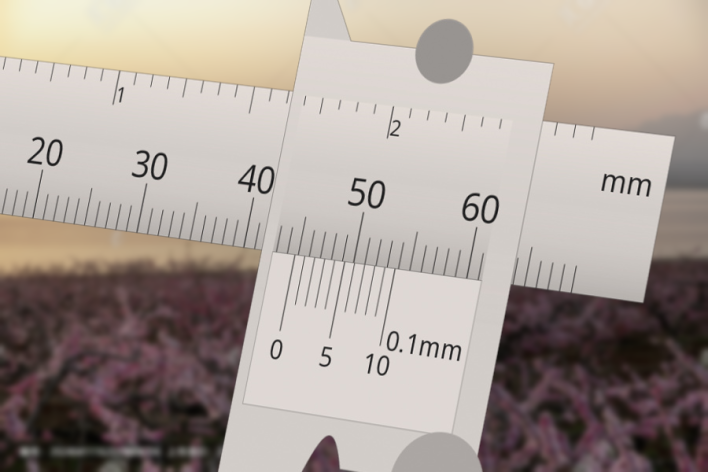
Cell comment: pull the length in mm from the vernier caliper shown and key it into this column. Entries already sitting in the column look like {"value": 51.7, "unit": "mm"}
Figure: {"value": 44.7, "unit": "mm"}
